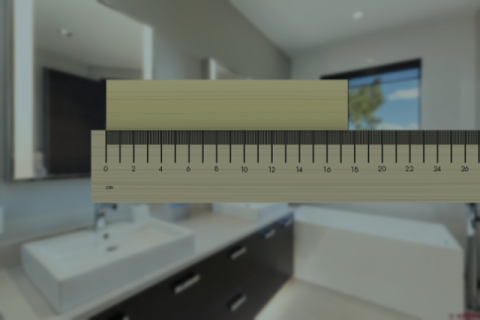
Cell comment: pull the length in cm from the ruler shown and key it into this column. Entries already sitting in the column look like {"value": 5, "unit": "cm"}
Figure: {"value": 17.5, "unit": "cm"}
